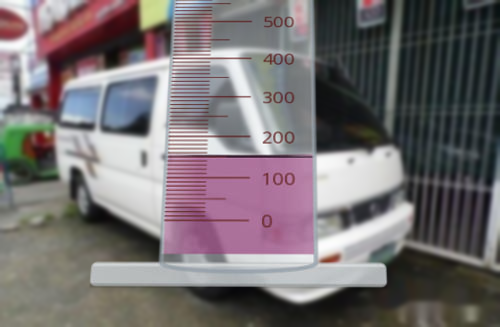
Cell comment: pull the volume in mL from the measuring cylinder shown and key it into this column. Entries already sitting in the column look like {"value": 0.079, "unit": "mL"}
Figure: {"value": 150, "unit": "mL"}
